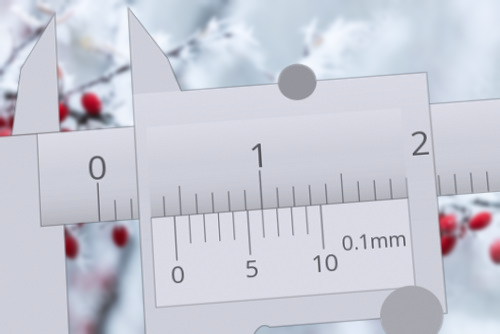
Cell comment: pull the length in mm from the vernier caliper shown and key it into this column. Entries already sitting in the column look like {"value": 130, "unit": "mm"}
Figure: {"value": 4.6, "unit": "mm"}
